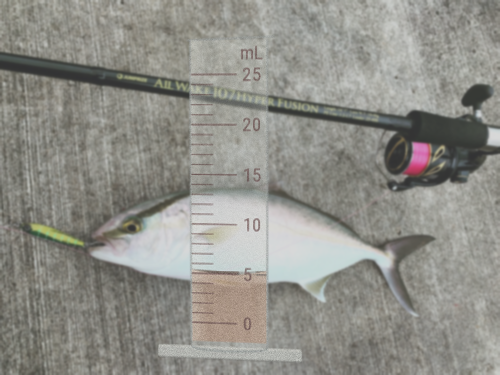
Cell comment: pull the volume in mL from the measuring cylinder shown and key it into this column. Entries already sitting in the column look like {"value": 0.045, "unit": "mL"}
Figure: {"value": 5, "unit": "mL"}
